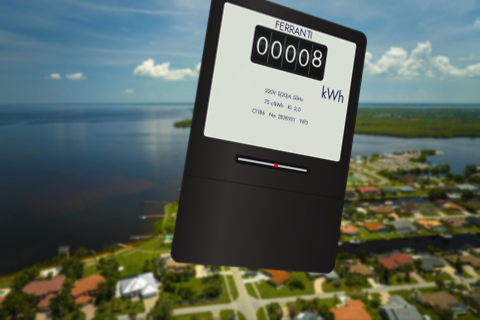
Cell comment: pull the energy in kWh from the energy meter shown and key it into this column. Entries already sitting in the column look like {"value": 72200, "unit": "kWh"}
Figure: {"value": 8, "unit": "kWh"}
